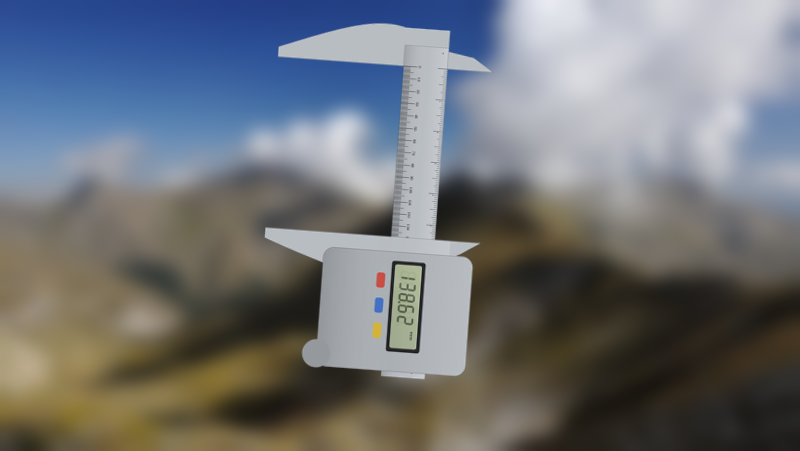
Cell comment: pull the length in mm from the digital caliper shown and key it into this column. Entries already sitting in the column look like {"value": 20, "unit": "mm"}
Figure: {"value": 138.62, "unit": "mm"}
